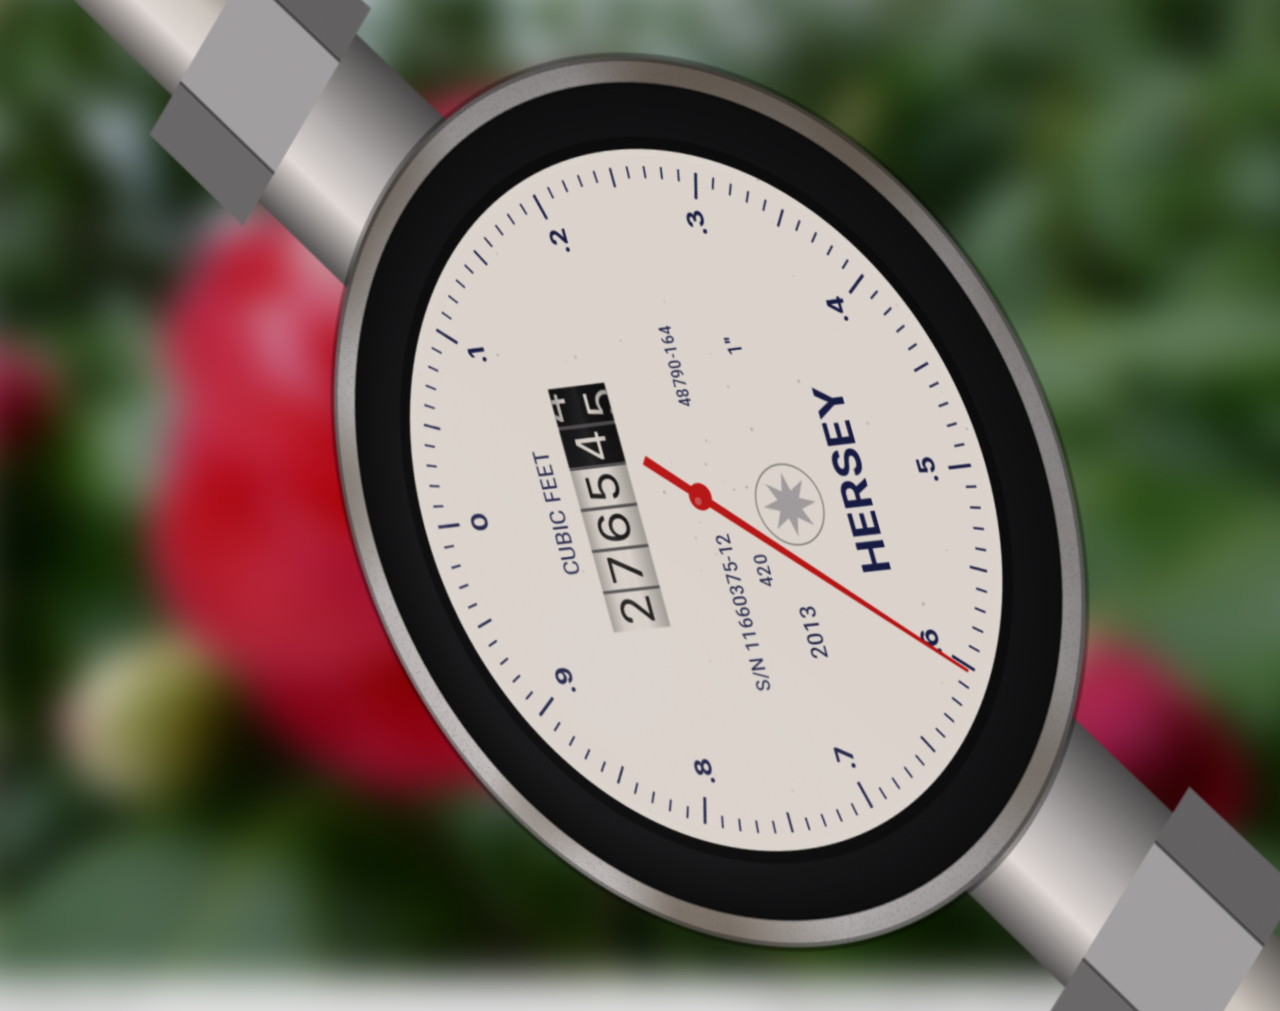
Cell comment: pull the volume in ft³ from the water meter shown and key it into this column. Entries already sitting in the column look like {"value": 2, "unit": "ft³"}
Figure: {"value": 276544.60, "unit": "ft³"}
